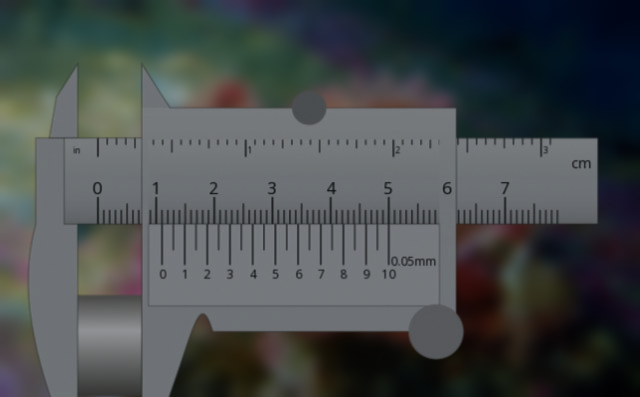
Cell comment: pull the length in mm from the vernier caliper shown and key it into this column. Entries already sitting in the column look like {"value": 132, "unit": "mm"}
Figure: {"value": 11.0, "unit": "mm"}
